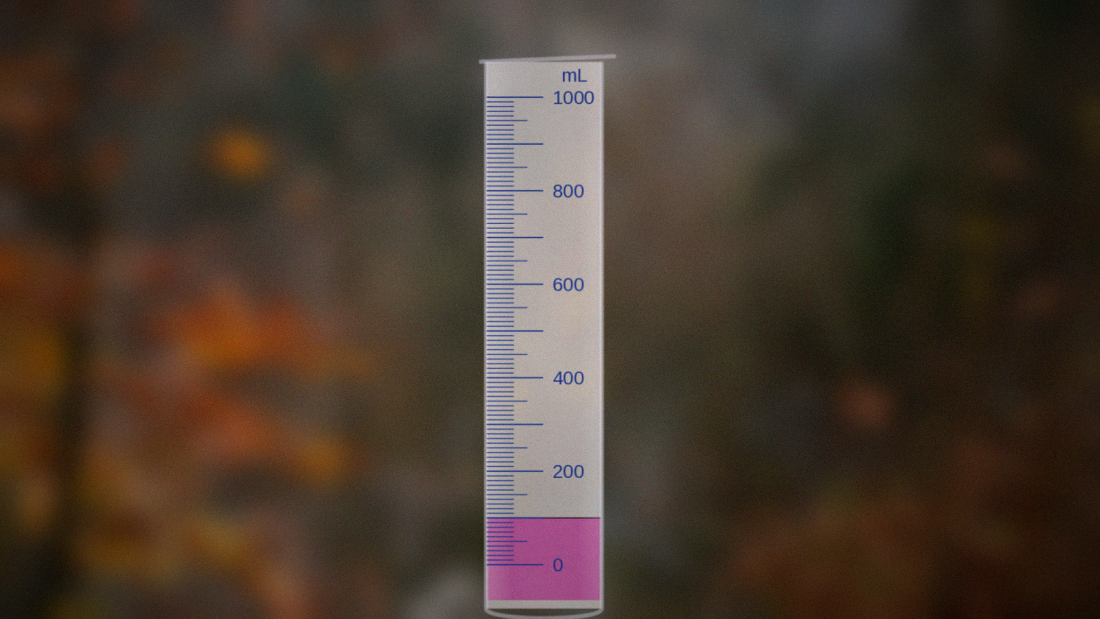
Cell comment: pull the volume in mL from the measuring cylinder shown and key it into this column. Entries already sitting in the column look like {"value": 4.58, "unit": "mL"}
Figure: {"value": 100, "unit": "mL"}
